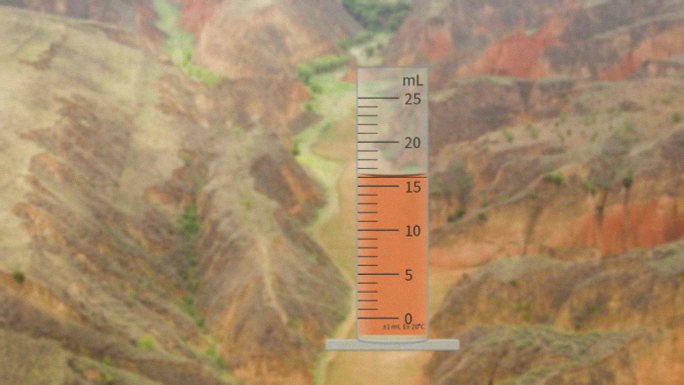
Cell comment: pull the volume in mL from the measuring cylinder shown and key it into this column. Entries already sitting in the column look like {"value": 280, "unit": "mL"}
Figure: {"value": 16, "unit": "mL"}
